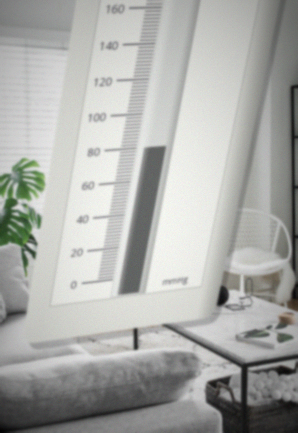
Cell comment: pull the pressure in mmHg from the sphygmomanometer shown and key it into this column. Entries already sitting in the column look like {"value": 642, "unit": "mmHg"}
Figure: {"value": 80, "unit": "mmHg"}
